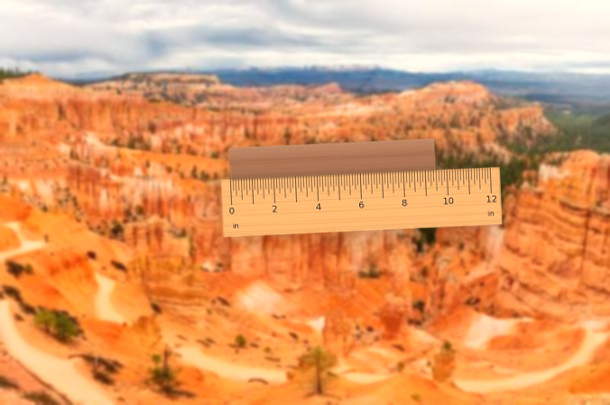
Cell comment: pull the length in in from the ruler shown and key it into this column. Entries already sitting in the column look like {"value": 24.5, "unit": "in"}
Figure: {"value": 9.5, "unit": "in"}
